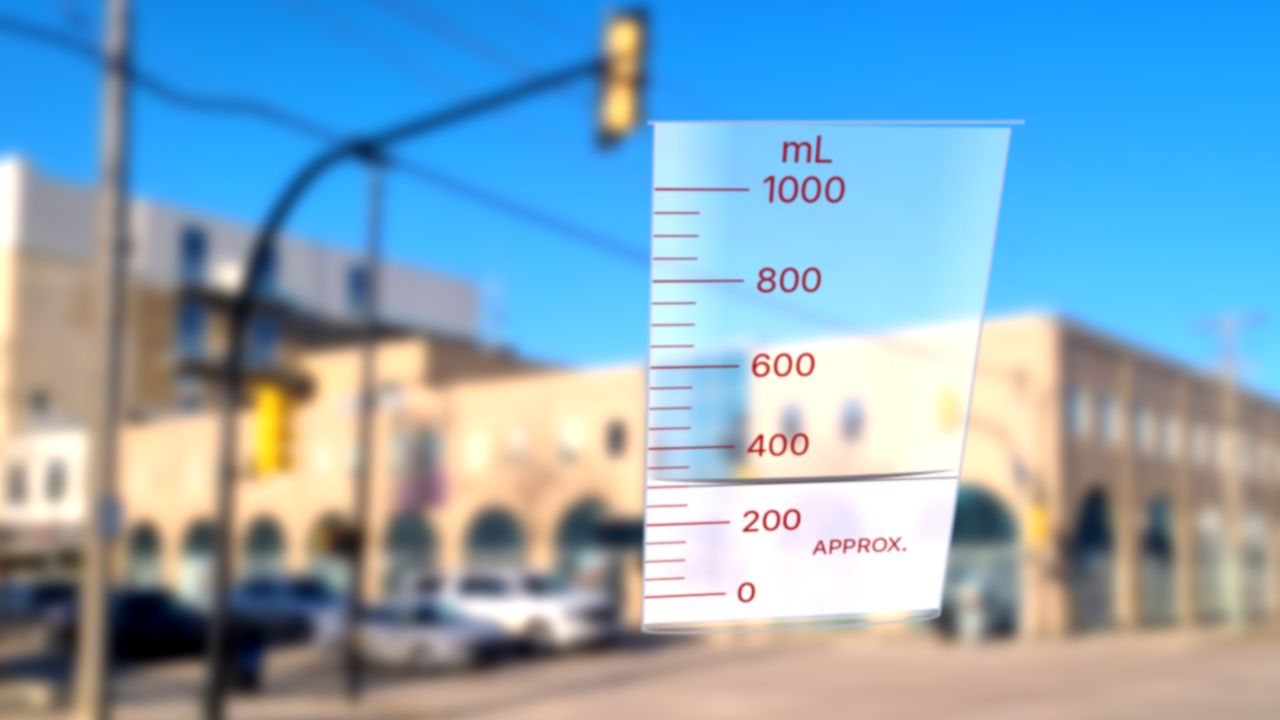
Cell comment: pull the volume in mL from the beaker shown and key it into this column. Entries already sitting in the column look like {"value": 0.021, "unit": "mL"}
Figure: {"value": 300, "unit": "mL"}
